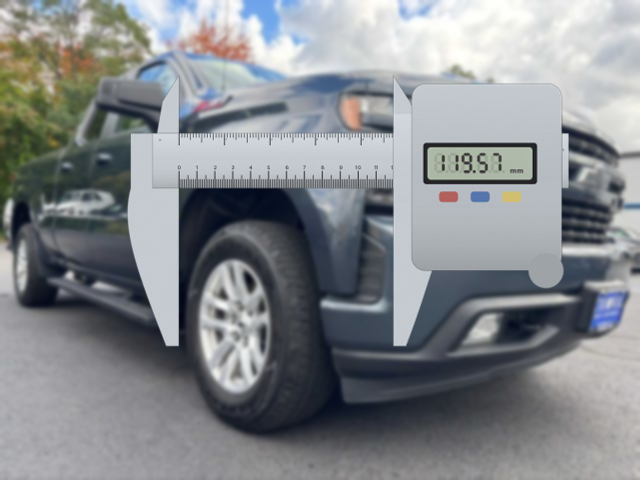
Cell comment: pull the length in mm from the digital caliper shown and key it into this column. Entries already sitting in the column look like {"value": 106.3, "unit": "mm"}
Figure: {"value": 119.57, "unit": "mm"}
